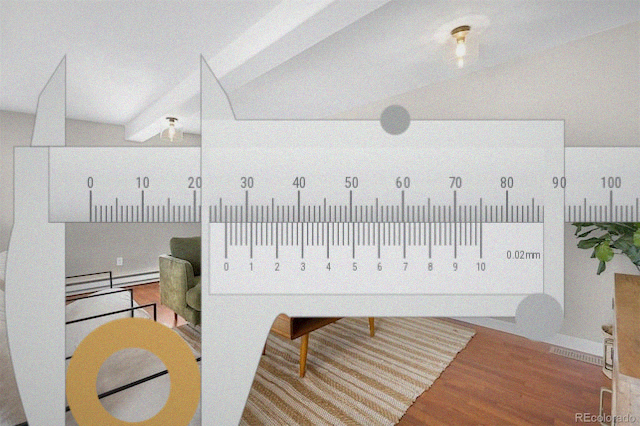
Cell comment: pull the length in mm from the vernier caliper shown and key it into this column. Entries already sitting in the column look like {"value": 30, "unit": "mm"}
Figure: {"value": 26.0, "unit": "mm"}
